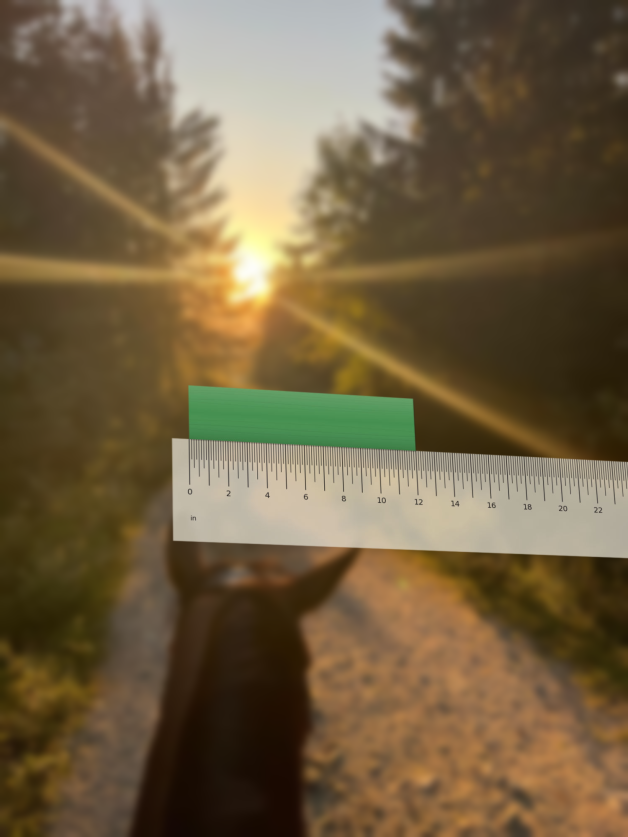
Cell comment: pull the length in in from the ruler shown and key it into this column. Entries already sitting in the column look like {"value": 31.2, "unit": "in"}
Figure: {"value": 12, "unit": "in"}
